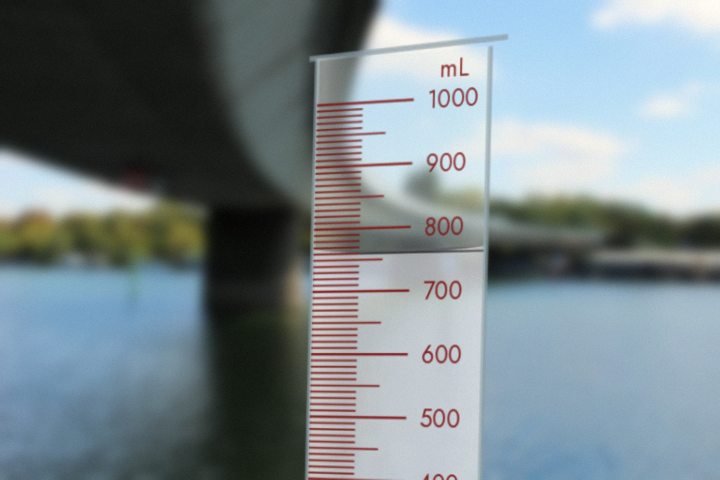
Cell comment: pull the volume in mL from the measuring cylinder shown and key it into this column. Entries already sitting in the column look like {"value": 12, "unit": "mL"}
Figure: {"value": 760, "unit": "mL"}
